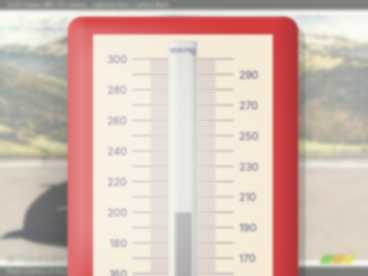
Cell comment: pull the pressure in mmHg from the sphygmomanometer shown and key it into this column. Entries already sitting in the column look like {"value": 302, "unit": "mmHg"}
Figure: {"value": 200, "unit": "mmHg"}
